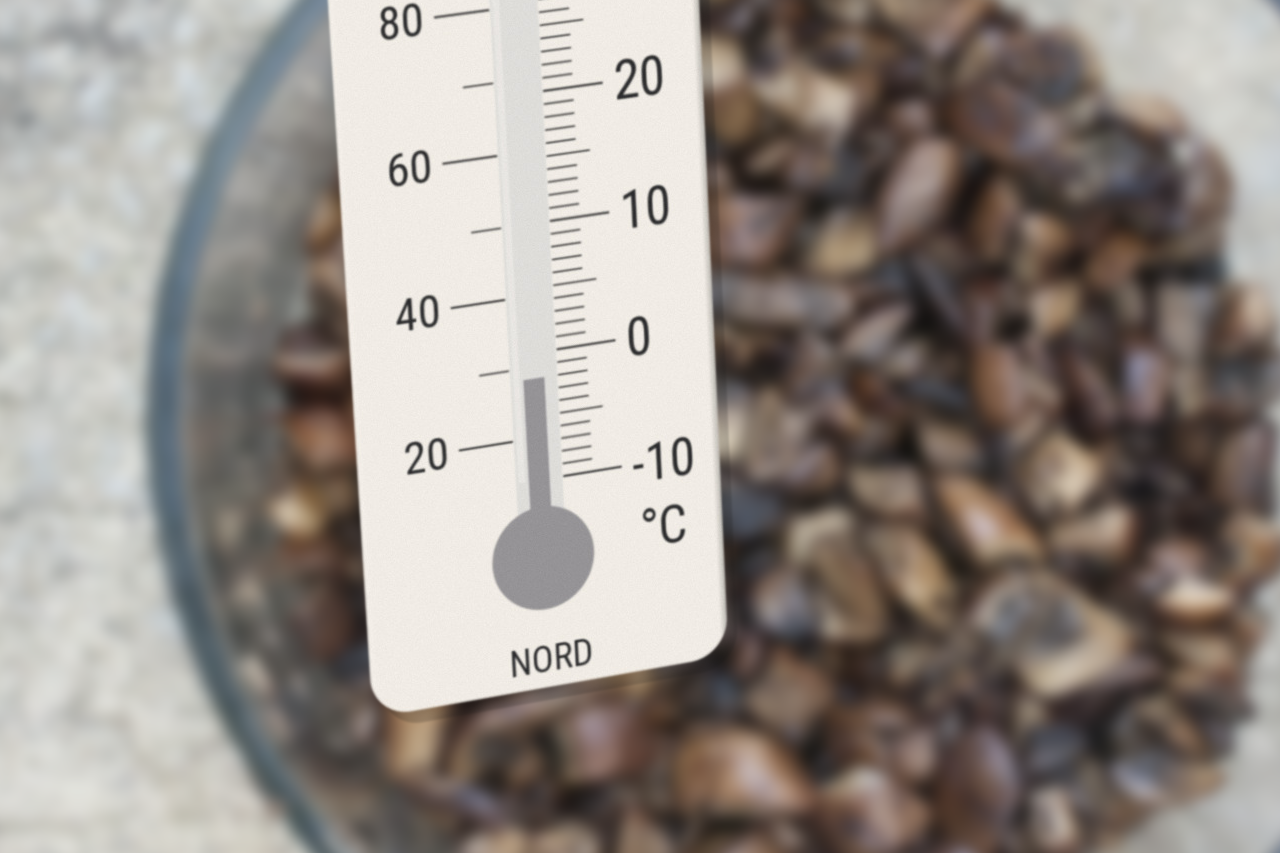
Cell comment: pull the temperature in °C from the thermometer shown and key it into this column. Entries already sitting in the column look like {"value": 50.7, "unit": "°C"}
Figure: {"value": -2, "unit": "°C"}
